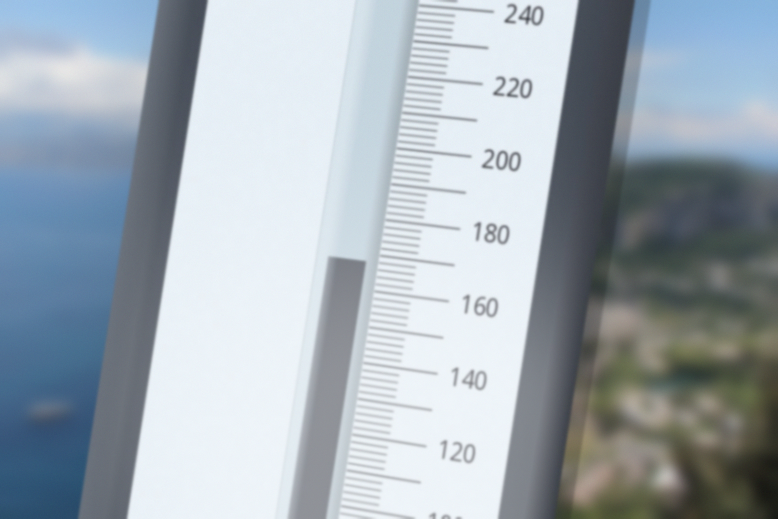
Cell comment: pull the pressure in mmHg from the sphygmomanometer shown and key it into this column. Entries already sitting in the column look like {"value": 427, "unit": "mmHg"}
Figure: {"value": 168, "unit": "mmHg"}
